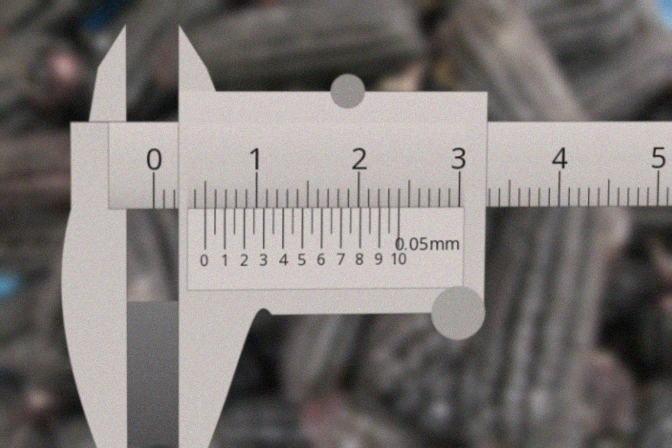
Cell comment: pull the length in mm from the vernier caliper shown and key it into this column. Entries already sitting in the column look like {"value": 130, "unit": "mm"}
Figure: {"value": 5.0, "unit": "mm"}
